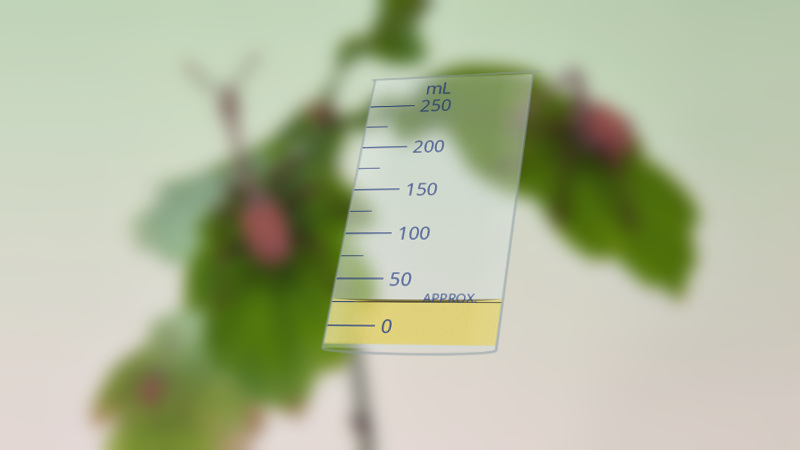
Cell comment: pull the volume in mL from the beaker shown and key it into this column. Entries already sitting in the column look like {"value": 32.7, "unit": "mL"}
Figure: {"value": 25, "unit": "mL"}
